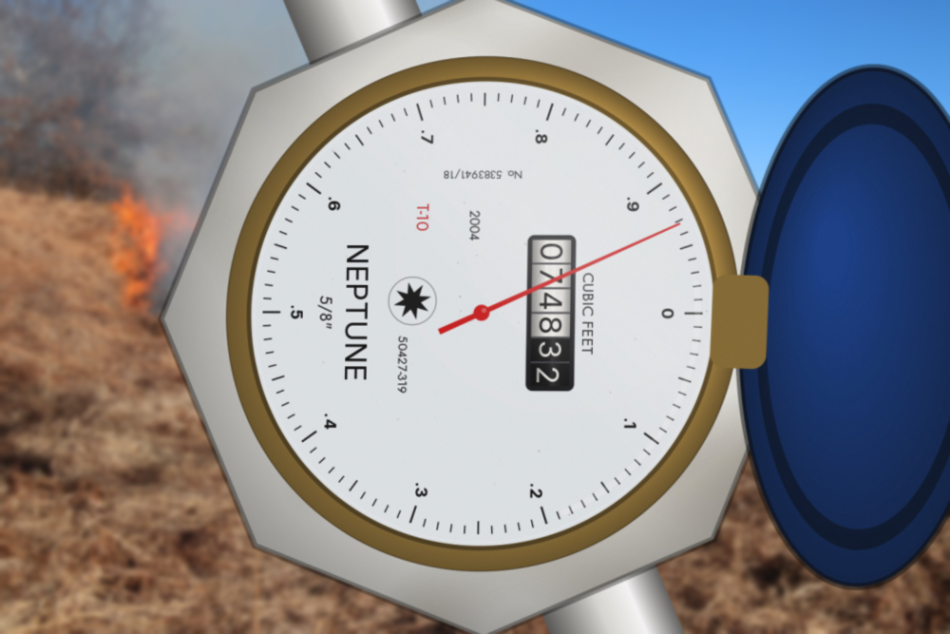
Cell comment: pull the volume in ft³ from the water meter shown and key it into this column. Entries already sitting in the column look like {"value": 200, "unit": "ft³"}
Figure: {"value": 74831.93, "unit": "ft³"}
